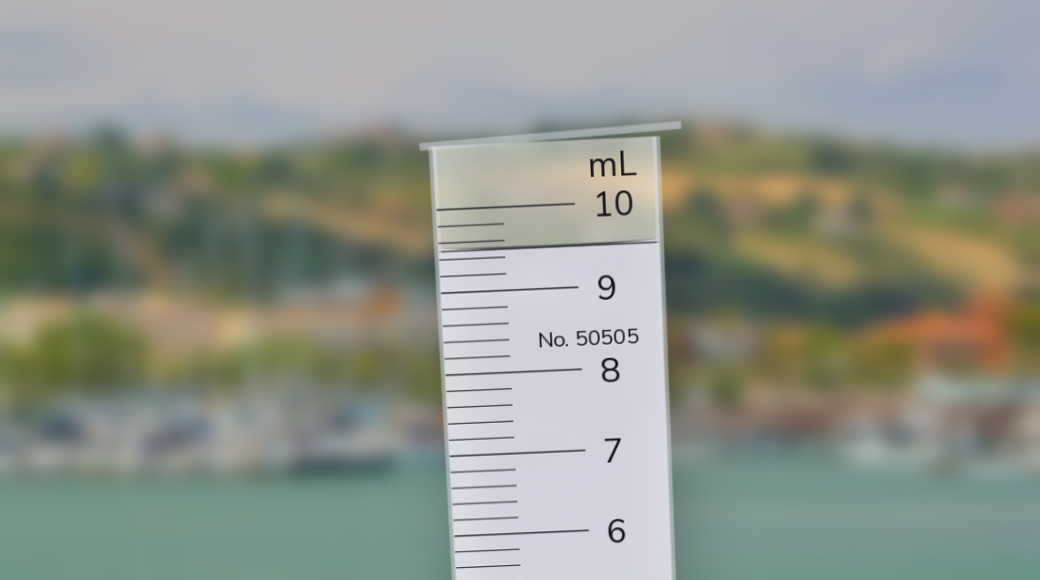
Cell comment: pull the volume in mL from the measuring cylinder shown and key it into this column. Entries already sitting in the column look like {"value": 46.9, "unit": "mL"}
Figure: {"value": 9.5, "unit": "mL"}
